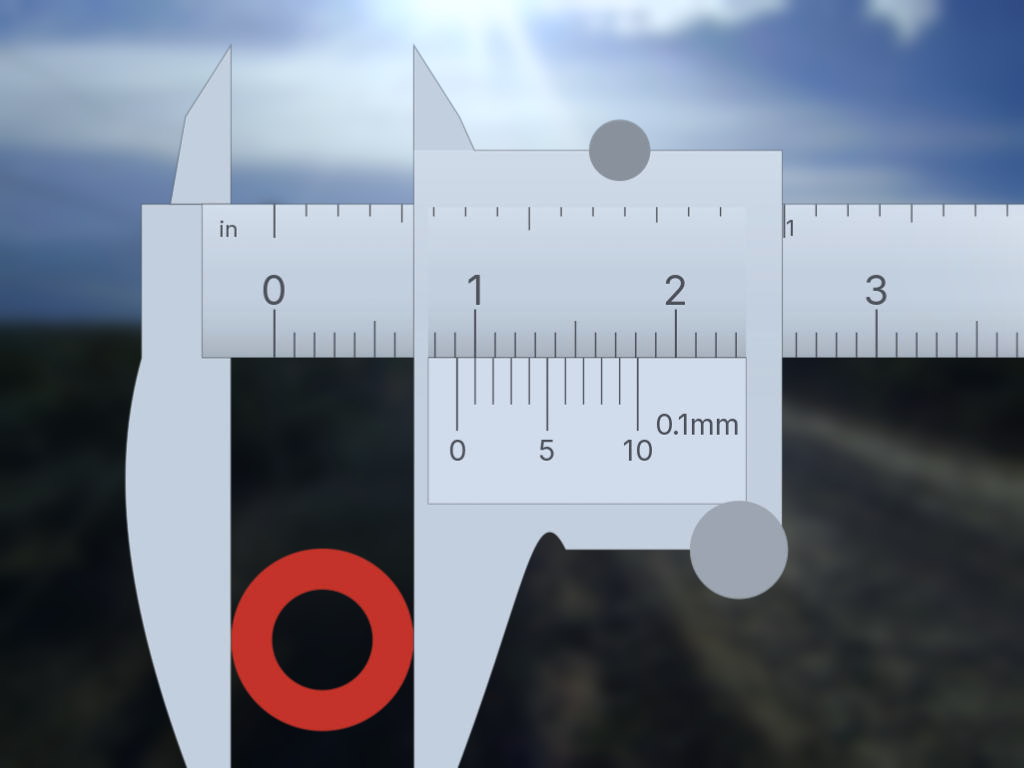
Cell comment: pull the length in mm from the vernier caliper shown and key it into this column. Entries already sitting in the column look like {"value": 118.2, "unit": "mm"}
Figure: {"value": 9.1, "unit": "mm"}
